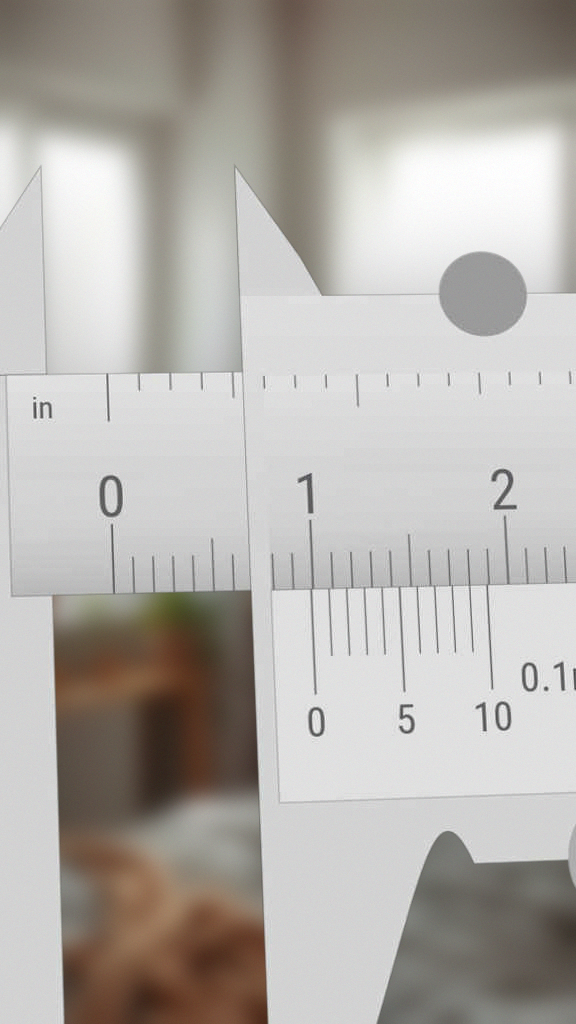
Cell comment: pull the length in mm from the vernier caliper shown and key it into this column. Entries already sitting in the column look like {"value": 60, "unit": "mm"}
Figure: {"value": 9.9, "unit": "mm"}
